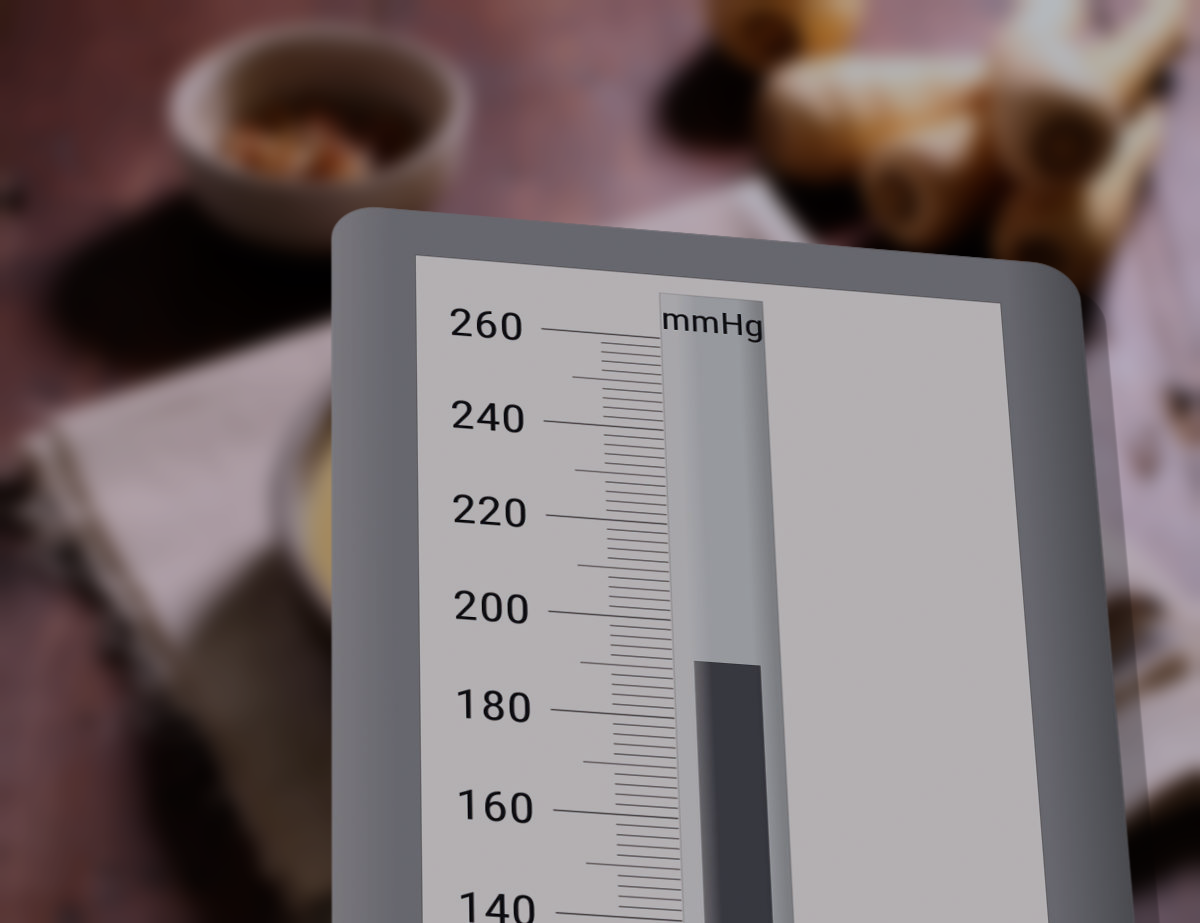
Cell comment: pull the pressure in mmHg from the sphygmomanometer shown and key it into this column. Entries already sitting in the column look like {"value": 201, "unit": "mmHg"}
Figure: {"value": 192, "unit": "mmHg"}
